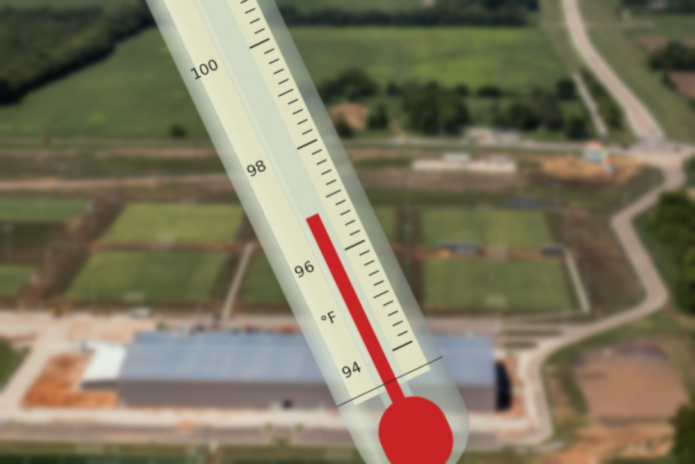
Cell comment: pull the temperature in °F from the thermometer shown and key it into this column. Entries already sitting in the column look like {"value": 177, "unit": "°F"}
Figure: {"value": 96.8, "unit": "°F"}
